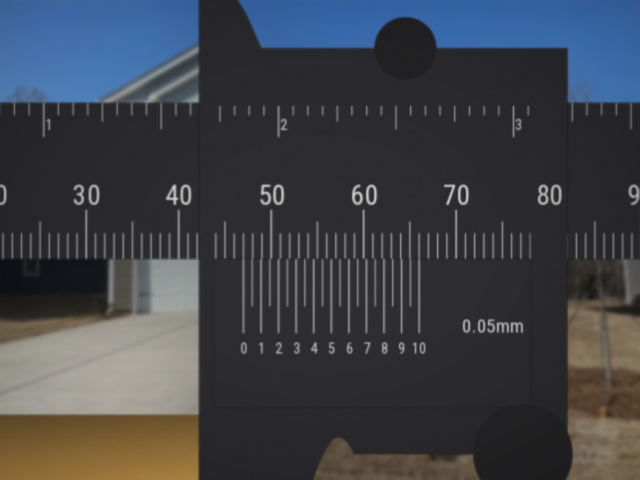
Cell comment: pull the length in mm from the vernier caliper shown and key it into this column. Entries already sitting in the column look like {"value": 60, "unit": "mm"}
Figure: {"value": 47.0, "unit": "mm"}
